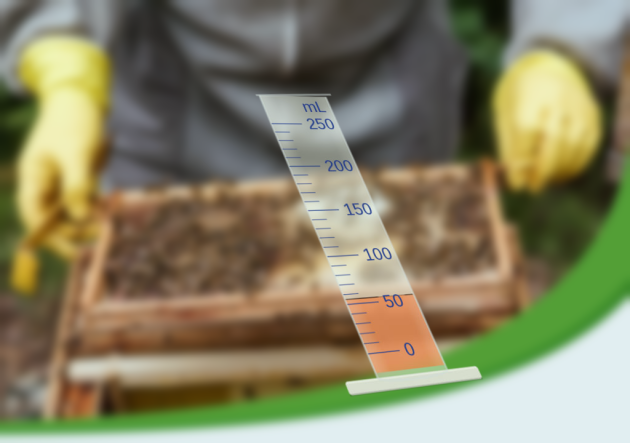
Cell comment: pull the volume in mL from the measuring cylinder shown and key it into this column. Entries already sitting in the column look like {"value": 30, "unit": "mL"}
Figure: {"value": 55, "unit": "mL"}
